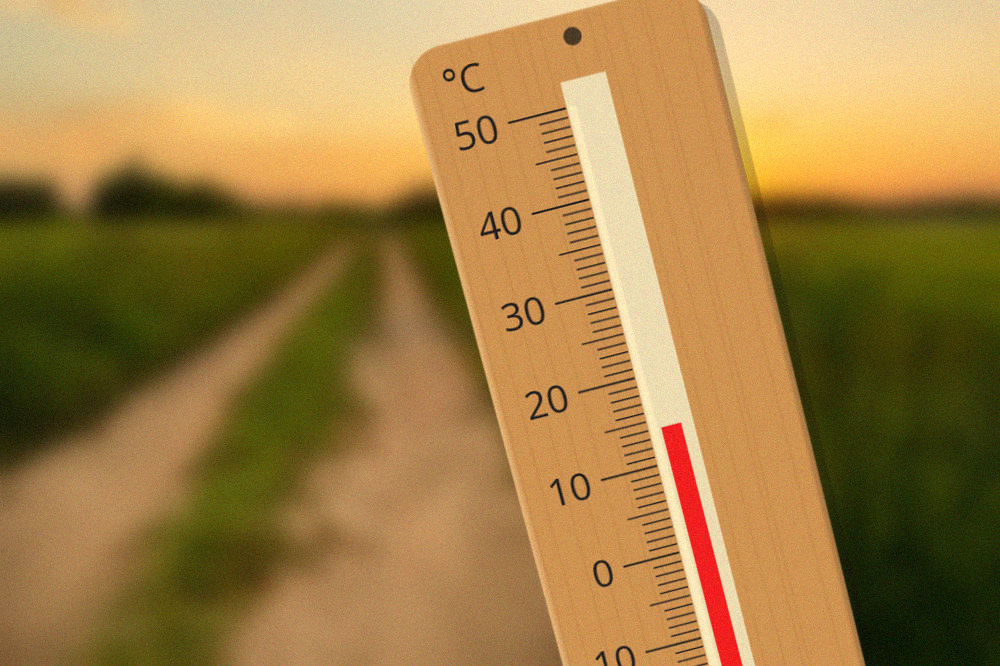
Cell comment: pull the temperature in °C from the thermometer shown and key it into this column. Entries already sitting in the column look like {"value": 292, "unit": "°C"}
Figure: {"value": 14, "unit": "°C"}
